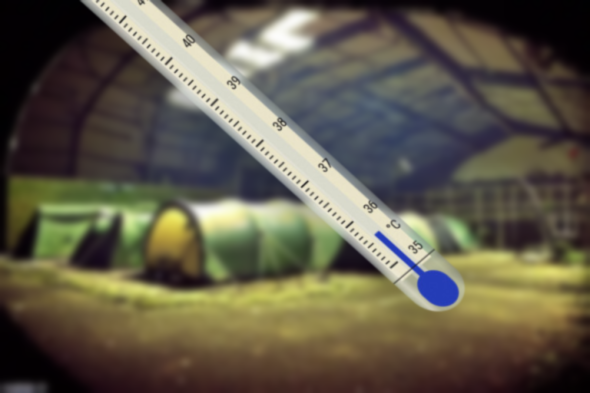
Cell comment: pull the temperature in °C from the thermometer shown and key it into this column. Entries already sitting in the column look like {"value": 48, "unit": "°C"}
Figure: {"value": 35.6, "unit": "°C"}
